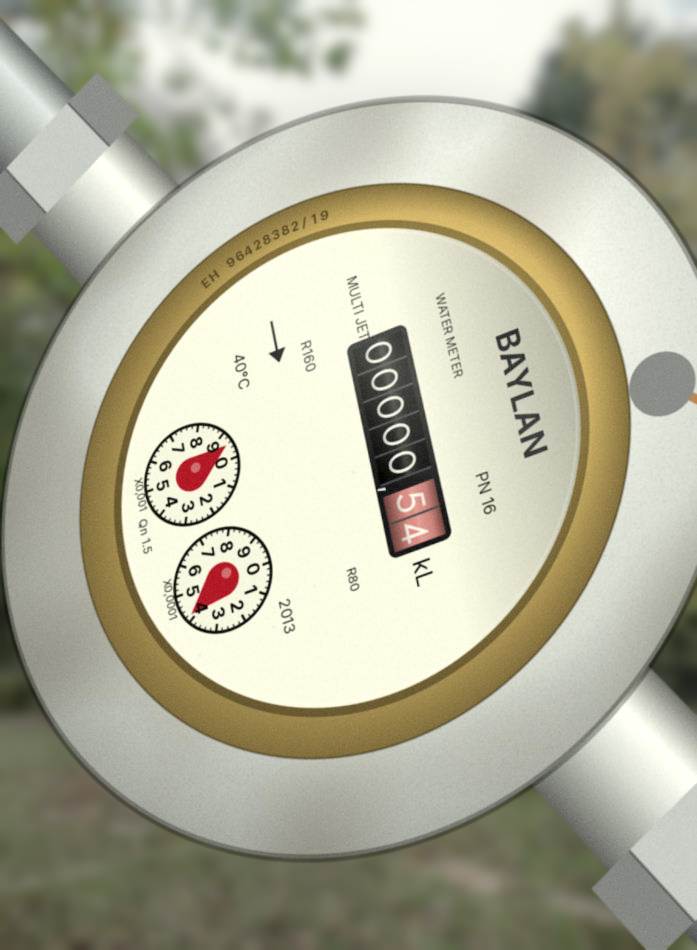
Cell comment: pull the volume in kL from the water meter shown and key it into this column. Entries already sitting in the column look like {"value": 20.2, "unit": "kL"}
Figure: {"value": 0.5394, "unit": "kL"}
